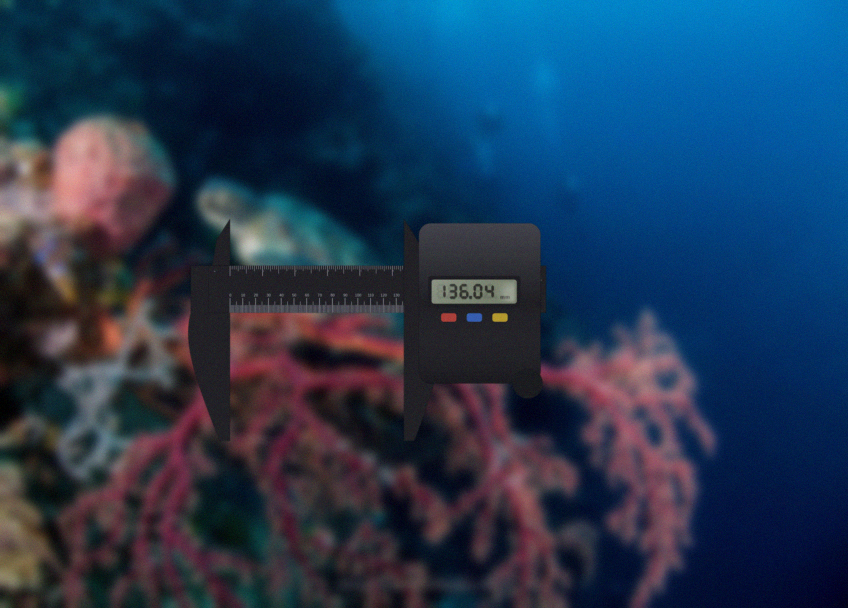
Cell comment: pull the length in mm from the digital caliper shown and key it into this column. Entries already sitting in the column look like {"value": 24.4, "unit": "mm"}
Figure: {"value": 136.04, "unit": "mm"}
